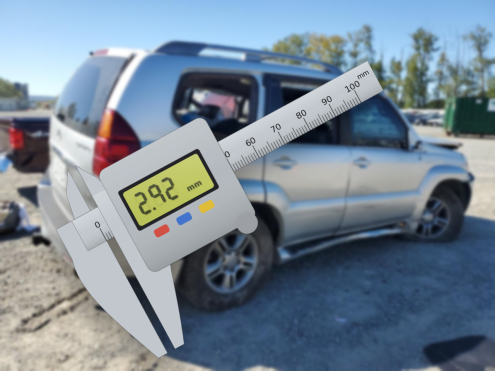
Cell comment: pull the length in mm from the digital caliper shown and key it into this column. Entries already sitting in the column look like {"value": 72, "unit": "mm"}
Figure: {"value": 2.92, "unit": "mm"}
